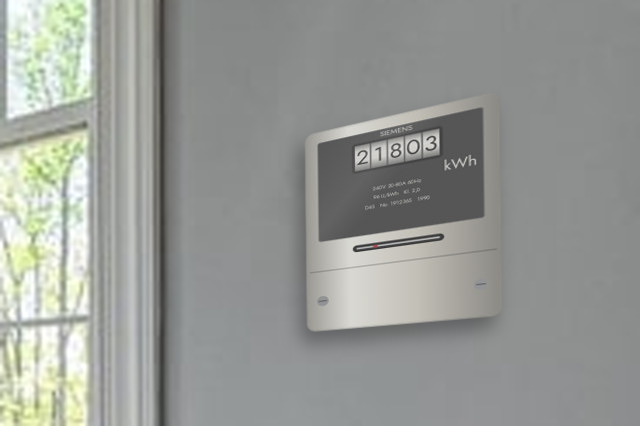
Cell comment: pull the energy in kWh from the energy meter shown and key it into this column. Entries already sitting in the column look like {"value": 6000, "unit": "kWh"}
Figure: {"value": 21803, "unit": "kWh"}
